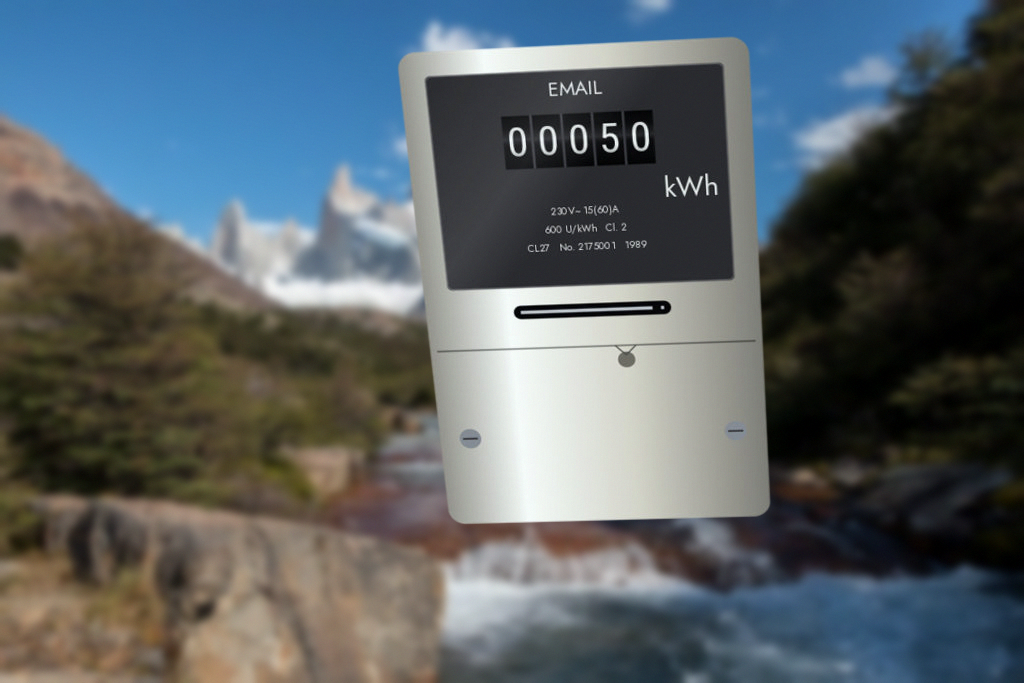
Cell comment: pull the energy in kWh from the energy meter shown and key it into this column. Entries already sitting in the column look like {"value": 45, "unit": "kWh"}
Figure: {"value": 50, "unit": "kWh"}
